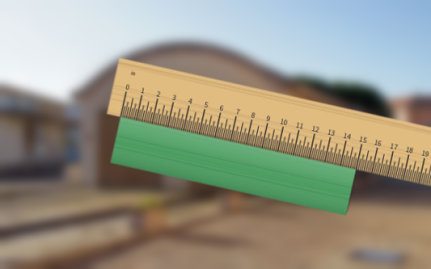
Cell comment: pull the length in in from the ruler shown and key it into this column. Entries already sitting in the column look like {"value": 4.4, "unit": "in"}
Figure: {"value": 15, "unit": "in"}
